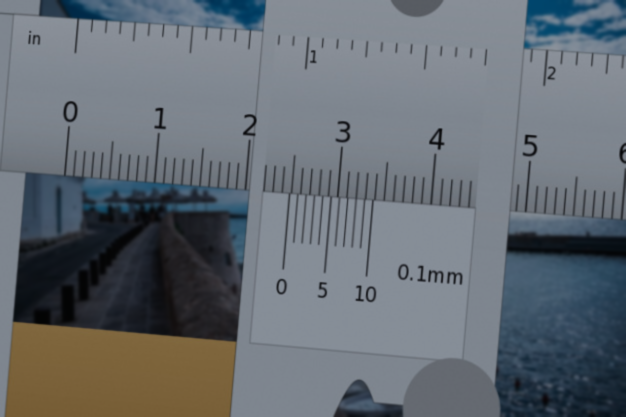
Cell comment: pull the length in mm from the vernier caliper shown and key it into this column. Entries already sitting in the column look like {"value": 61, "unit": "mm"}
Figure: {"value": 24.8, "unit": "mm"}
